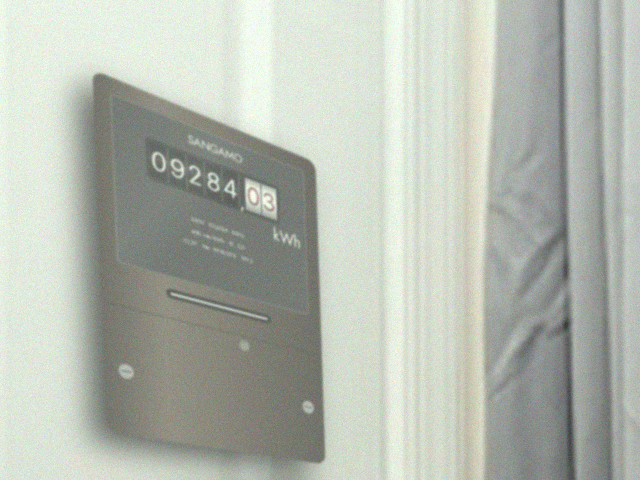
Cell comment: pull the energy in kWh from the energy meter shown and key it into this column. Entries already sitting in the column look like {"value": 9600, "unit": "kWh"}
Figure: {"value": 9284.03, "unit": "kWh"}
